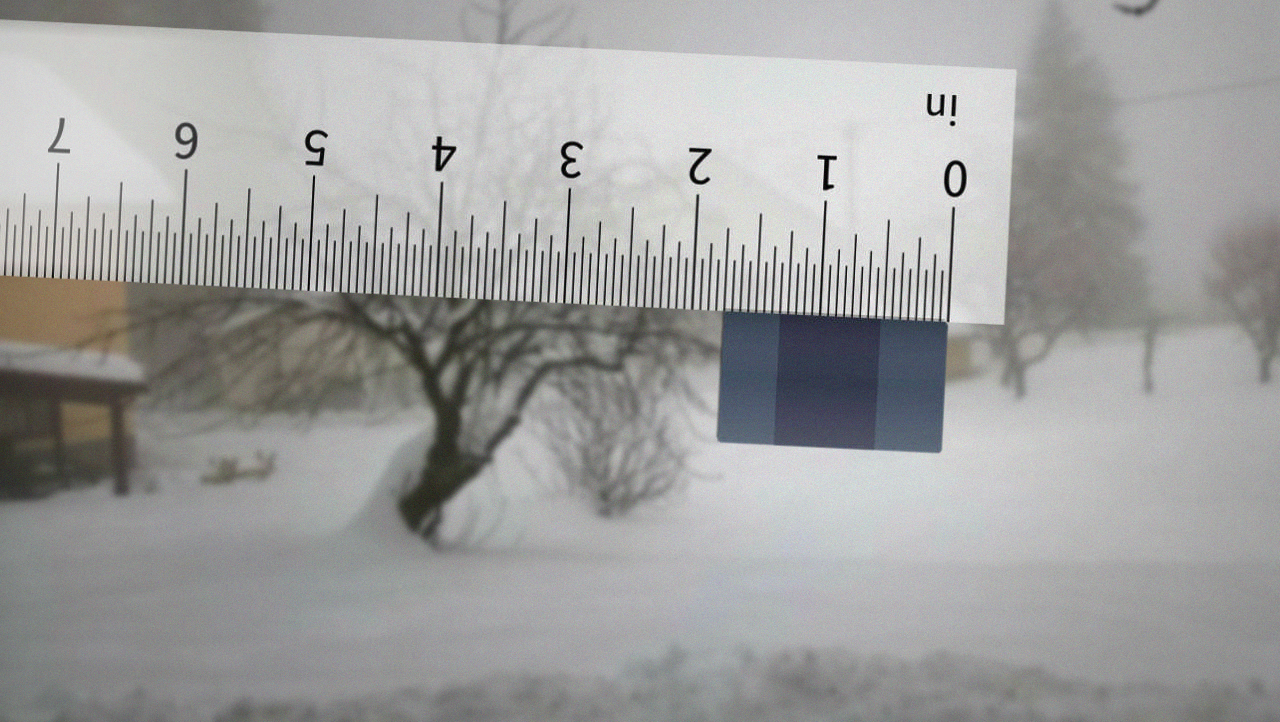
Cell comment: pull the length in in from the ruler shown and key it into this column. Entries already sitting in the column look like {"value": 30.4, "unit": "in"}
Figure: {"value": 1.75, "unit": "in"}
